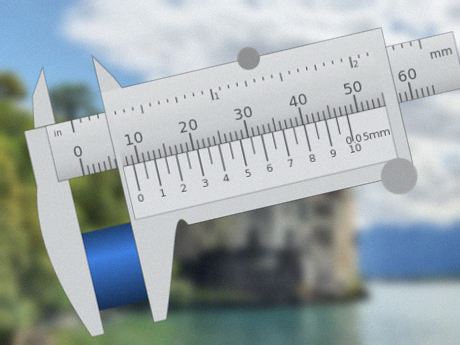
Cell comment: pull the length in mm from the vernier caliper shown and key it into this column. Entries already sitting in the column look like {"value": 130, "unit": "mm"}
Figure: {"value": 9.0, "unit": "mm"}
